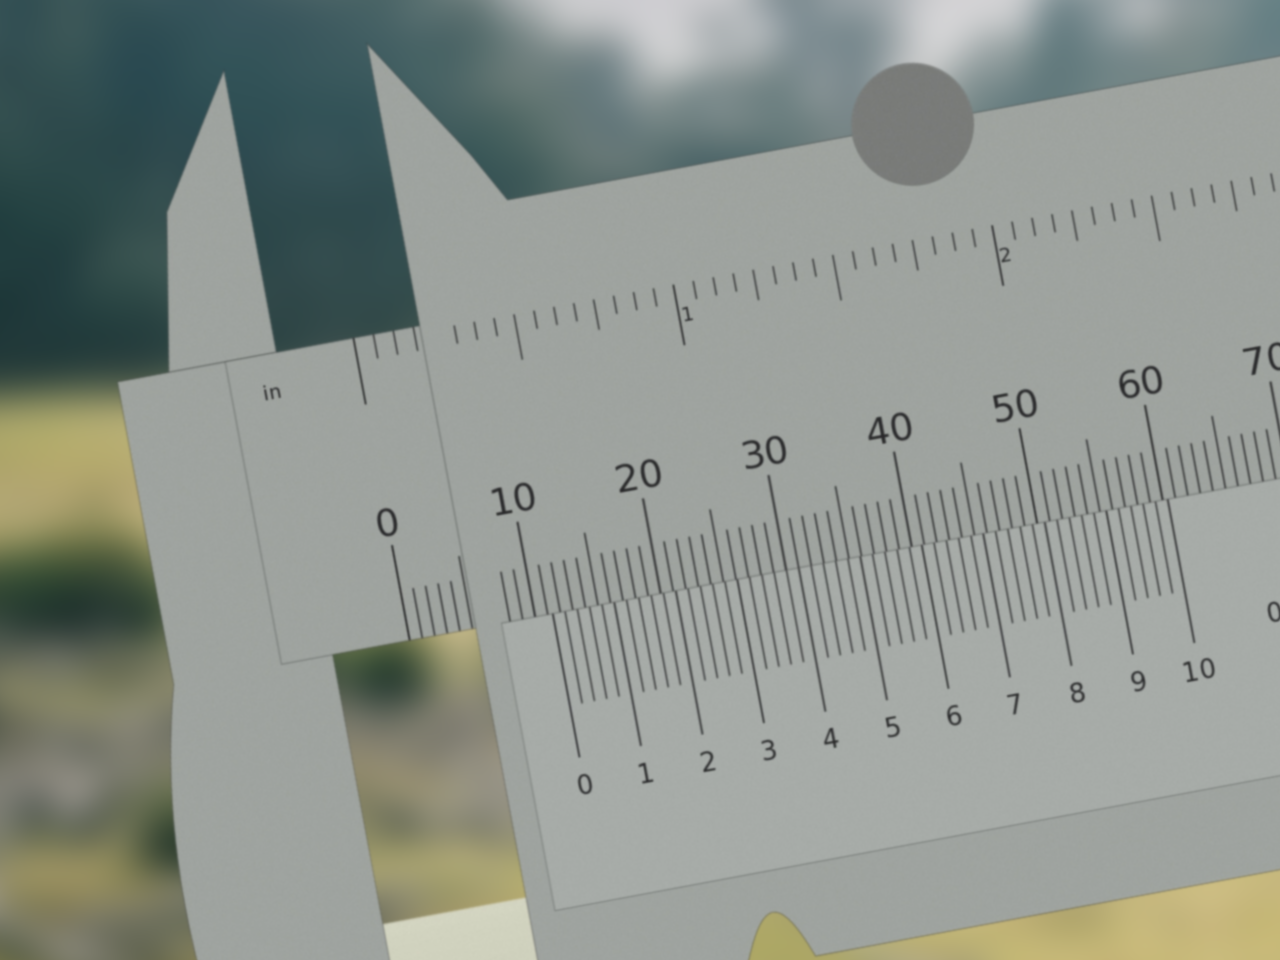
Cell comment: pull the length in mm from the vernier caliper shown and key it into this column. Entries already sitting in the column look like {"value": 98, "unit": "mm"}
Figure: {"value": 11.4, "unit": "mm"}
